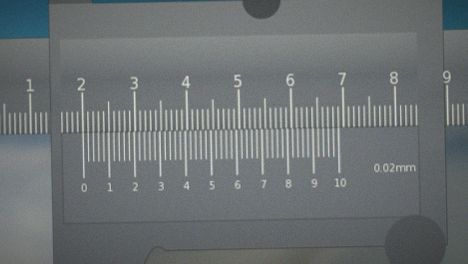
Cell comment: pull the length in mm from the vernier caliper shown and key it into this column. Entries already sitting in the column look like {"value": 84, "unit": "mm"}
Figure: {"value": 20.0, "unit": "mm"}
